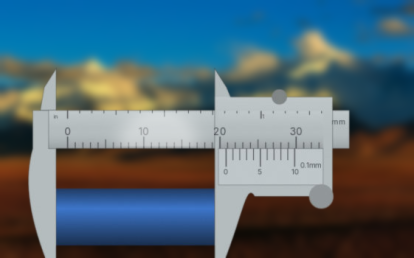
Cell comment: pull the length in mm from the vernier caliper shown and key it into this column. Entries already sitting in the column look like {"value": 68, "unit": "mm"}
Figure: {"value": 20.8, "unit": "mm"}
